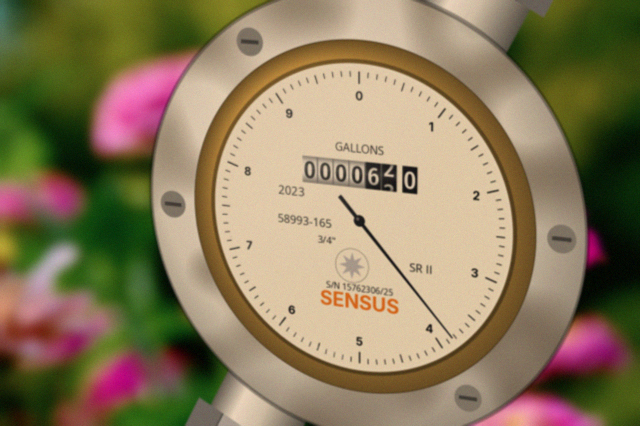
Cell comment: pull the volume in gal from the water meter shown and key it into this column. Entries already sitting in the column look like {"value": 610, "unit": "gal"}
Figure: {"value": 623.8, "unit": "gal"}
